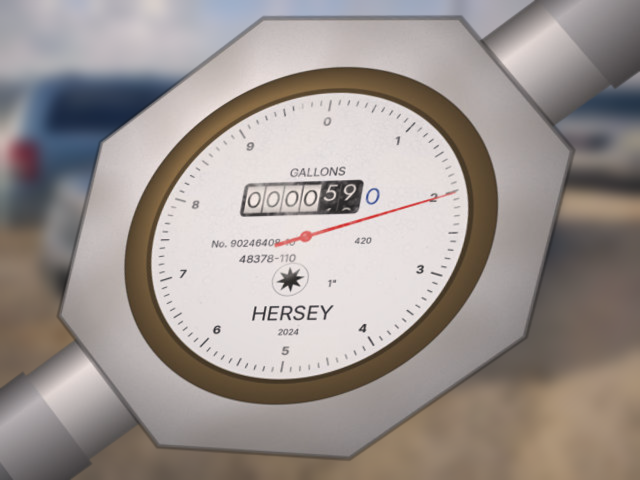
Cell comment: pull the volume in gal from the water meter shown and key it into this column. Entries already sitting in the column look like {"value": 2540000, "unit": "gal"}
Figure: {"value": 592.0, "unit": "gal"}
